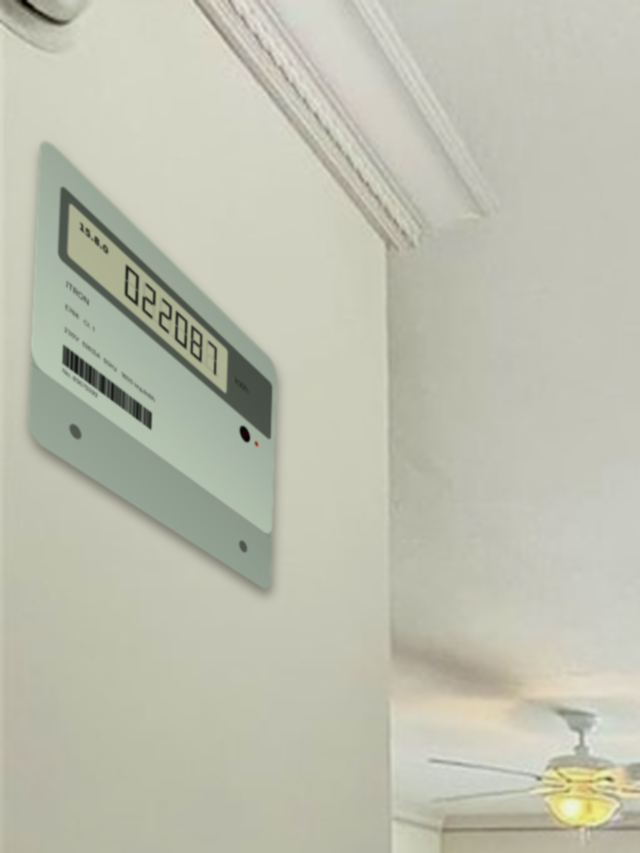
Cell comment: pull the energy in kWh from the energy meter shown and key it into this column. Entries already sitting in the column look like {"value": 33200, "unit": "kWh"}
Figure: {"value": 22087, "unit": "kWh"}
